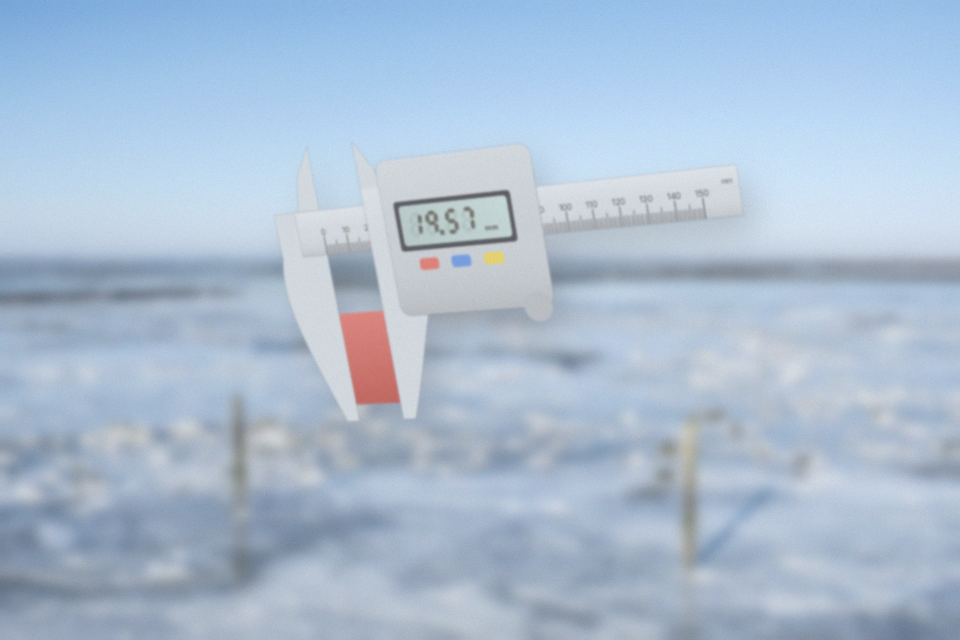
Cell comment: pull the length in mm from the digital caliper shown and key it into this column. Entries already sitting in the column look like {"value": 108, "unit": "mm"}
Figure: {"value": 19.57, "unit": "mm"}
